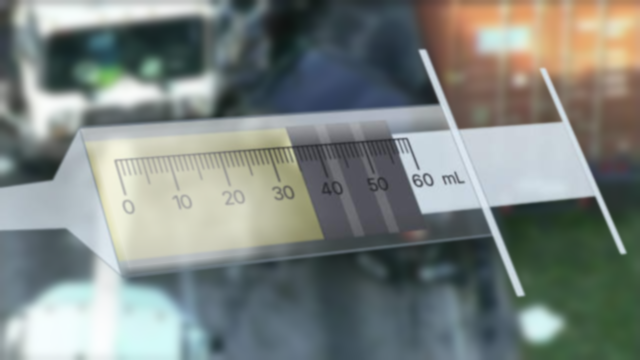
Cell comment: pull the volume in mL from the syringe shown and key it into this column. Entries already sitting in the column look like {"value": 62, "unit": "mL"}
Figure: {"value": 35, "unit": "mL"}
